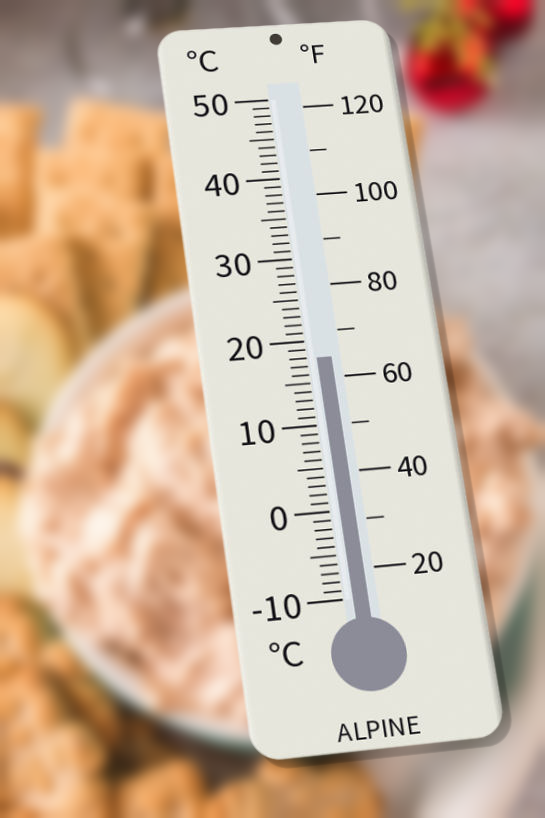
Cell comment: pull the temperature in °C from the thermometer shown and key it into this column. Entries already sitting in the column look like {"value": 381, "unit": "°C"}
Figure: {"value": 18, "unit": "°C"}
